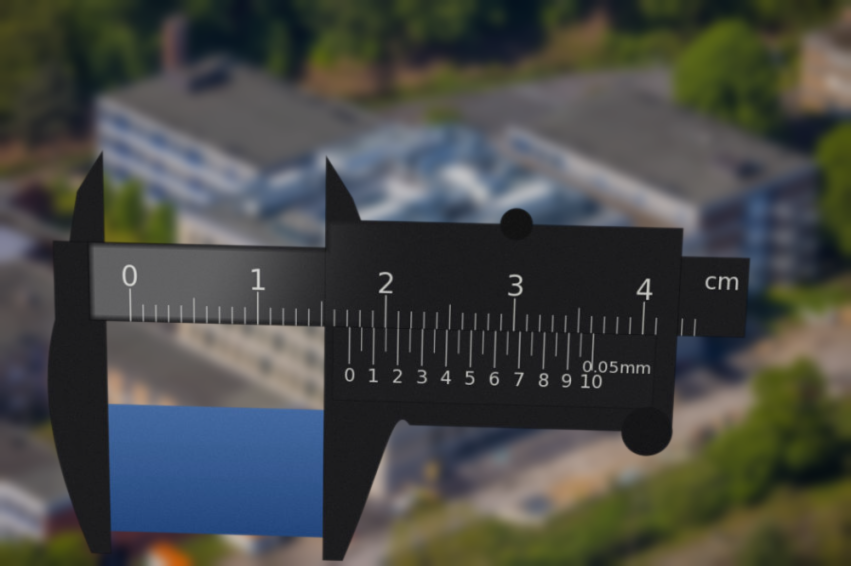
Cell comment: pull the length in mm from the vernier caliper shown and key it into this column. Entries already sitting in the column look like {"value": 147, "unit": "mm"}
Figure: {"value": 17.2, "unit": "mm"}
